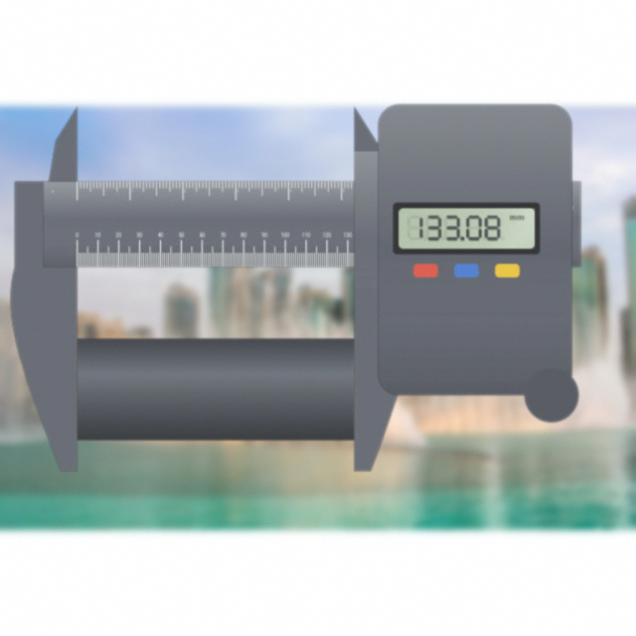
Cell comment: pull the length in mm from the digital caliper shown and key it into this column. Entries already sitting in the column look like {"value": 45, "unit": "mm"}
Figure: {"value": 133.08, "unit": "mm"}
